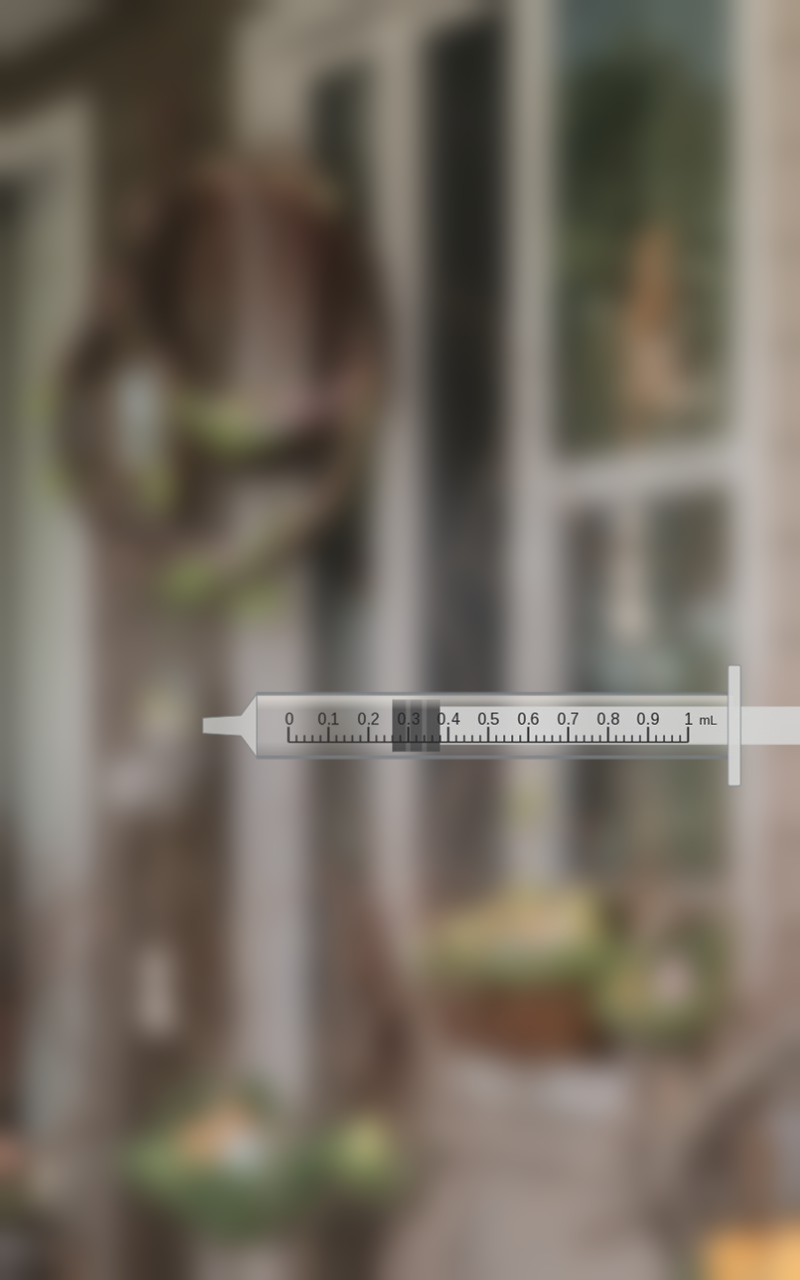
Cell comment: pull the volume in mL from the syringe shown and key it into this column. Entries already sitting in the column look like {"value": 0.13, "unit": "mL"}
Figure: {"value": 0.26, "unit": "mL"}
